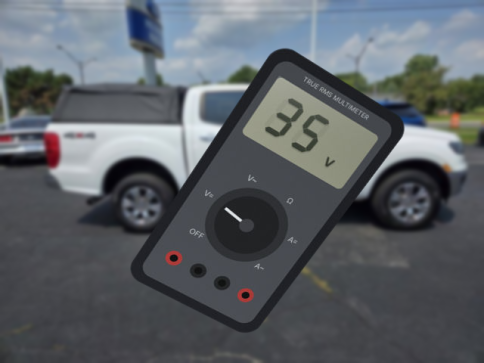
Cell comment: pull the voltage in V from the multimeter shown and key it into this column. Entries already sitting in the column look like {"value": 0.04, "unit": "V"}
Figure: {"value": 35, "unit": "V"}
